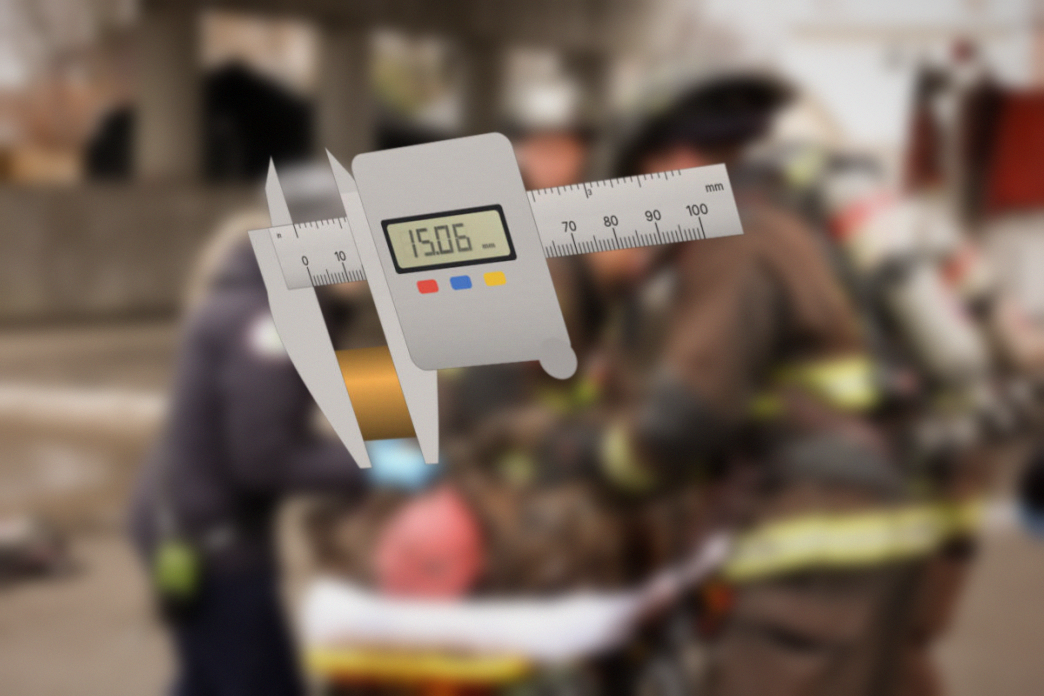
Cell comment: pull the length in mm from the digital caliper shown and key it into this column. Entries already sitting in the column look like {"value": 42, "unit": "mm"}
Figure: {"value": 15.06, "unit": "mm"}
